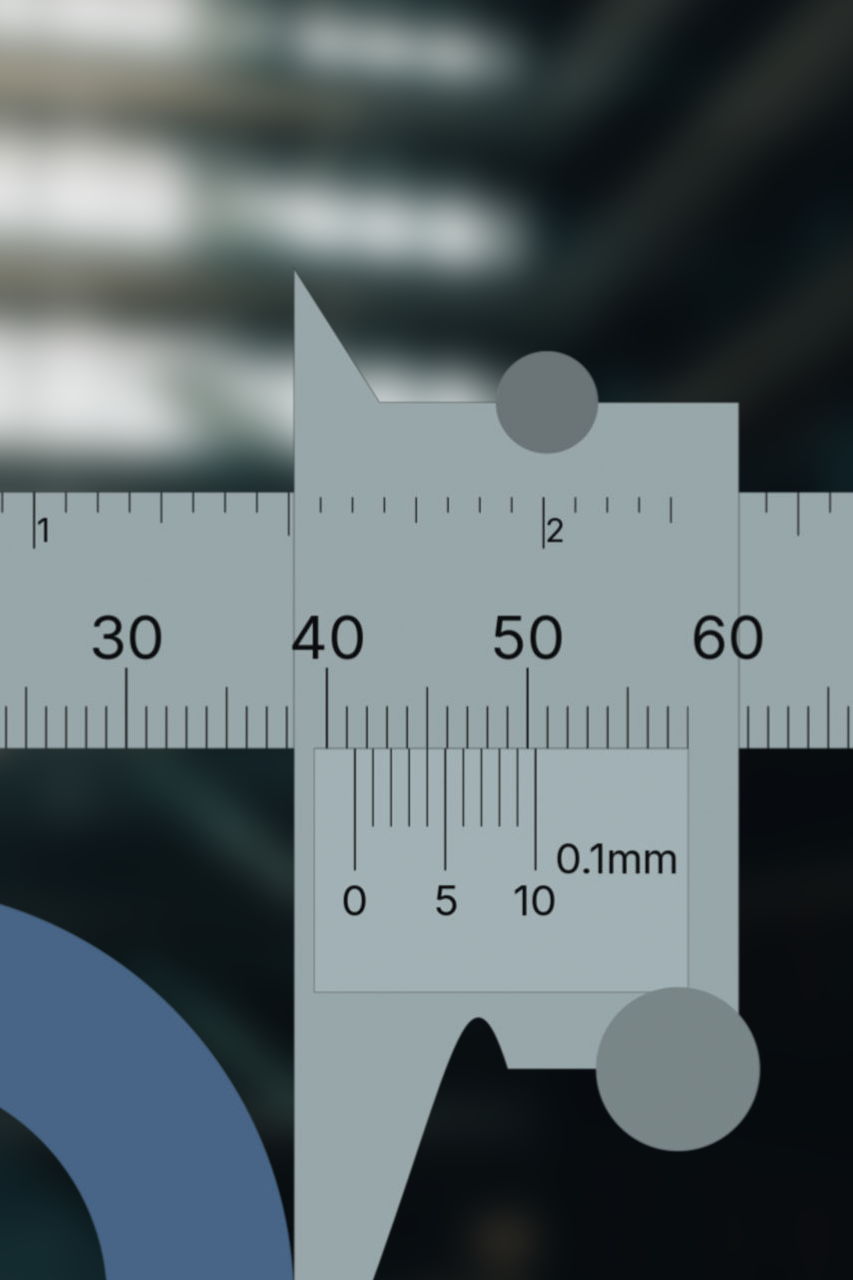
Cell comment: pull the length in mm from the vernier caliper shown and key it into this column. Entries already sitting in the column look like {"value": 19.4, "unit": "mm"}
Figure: {"value": 41.4, "unit": "mm"}
